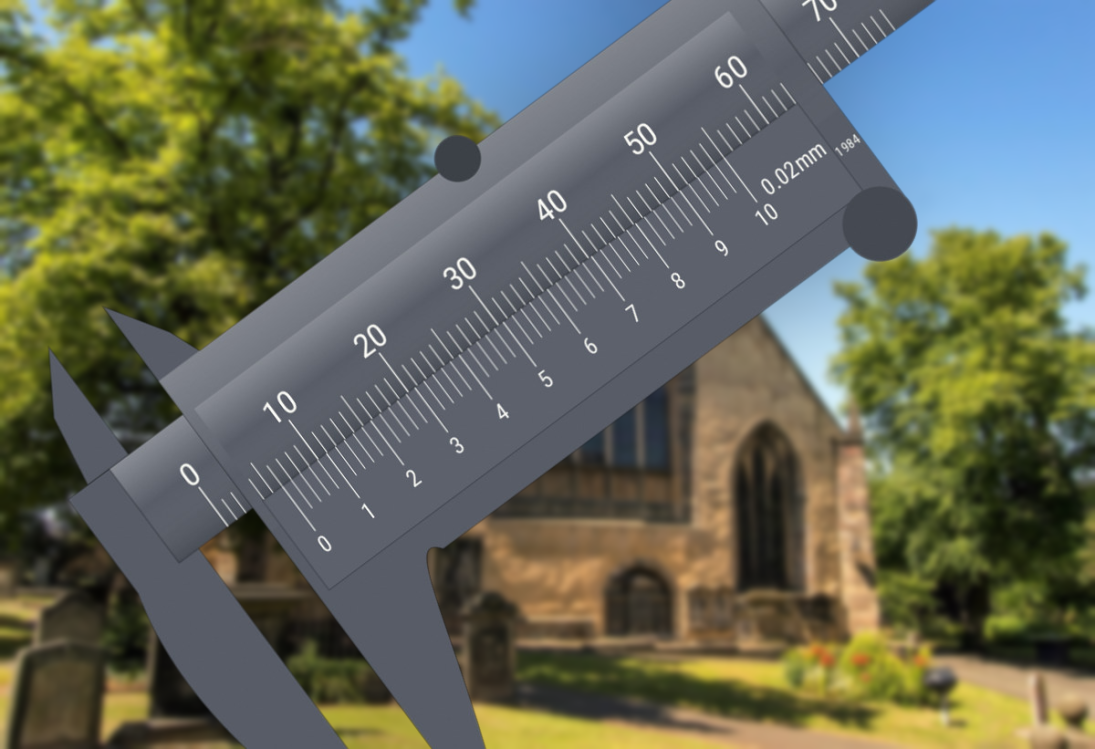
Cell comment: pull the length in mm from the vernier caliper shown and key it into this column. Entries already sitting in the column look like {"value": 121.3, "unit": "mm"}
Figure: {"value": 6.0, "unit": "mm"}
